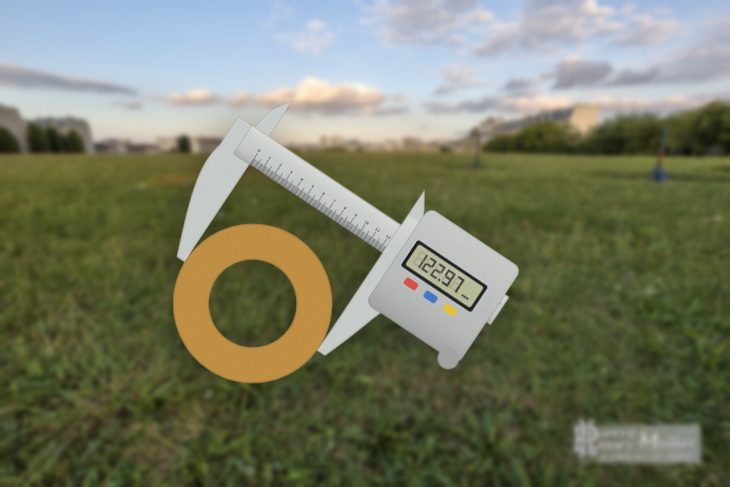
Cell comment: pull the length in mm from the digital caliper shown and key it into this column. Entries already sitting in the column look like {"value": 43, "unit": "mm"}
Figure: {"value": 122.97, "unit": "mm"}
